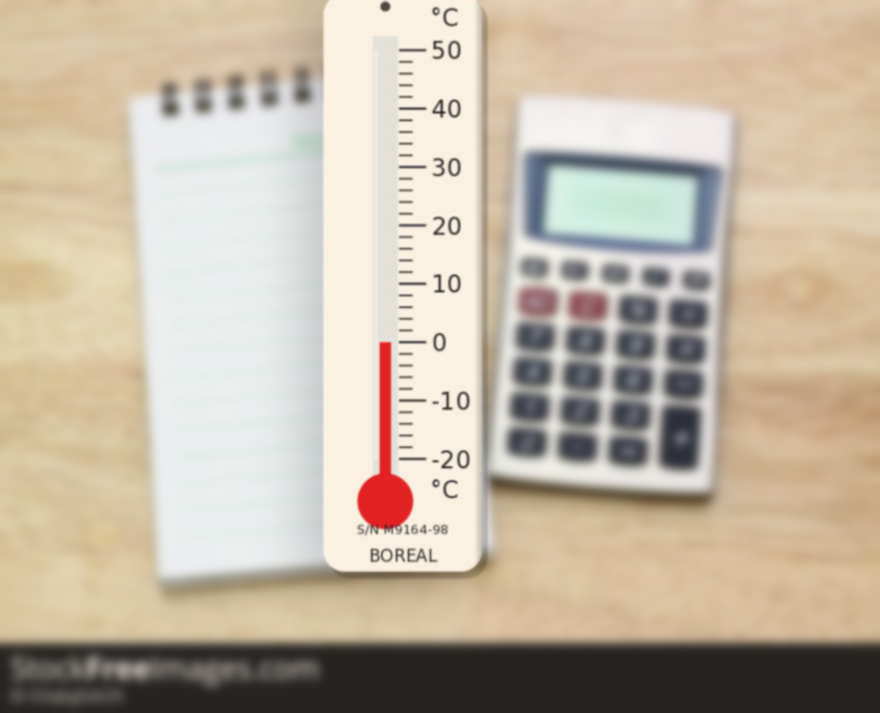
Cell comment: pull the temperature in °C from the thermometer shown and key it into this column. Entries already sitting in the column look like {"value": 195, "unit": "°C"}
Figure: {"value": 0, "unit": "°C"}
